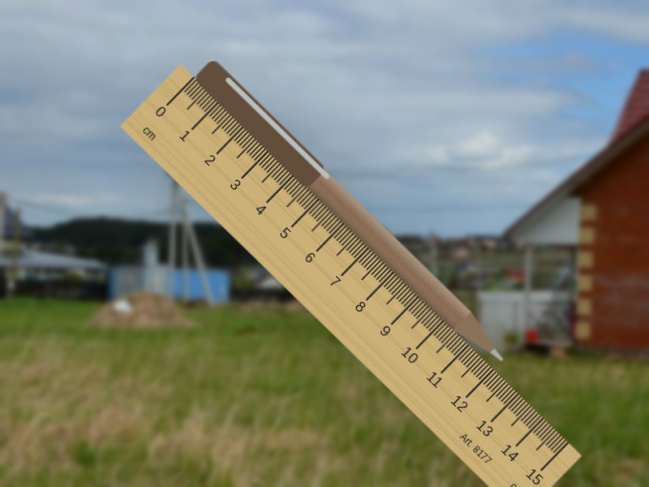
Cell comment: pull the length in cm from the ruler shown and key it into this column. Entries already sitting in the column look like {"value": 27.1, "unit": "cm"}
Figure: {"value": 12, "unit": "cm"}
